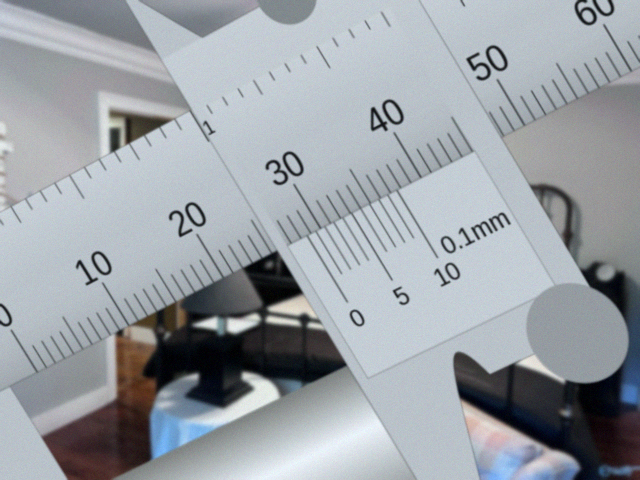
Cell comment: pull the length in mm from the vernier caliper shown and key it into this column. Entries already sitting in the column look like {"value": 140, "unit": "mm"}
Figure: {"value": 28.6, "unit": "mm"}
